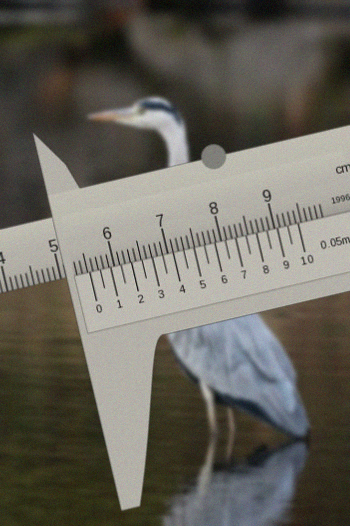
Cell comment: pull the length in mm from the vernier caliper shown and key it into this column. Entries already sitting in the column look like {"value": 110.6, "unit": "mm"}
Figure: {"value": 55.4, "unit": "mm"}
